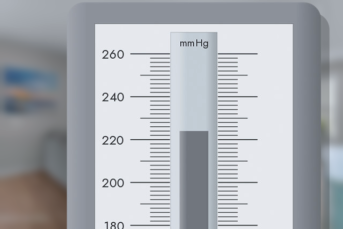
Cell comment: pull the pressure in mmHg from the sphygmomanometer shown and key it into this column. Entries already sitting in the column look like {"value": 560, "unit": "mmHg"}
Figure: {"value": 224, "unit": "mmHg"}
